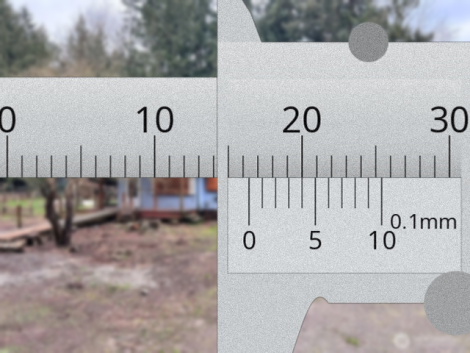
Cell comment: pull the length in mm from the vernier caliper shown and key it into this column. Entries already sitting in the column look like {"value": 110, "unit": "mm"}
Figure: {"value": 16.4, "unit": "mm"}
